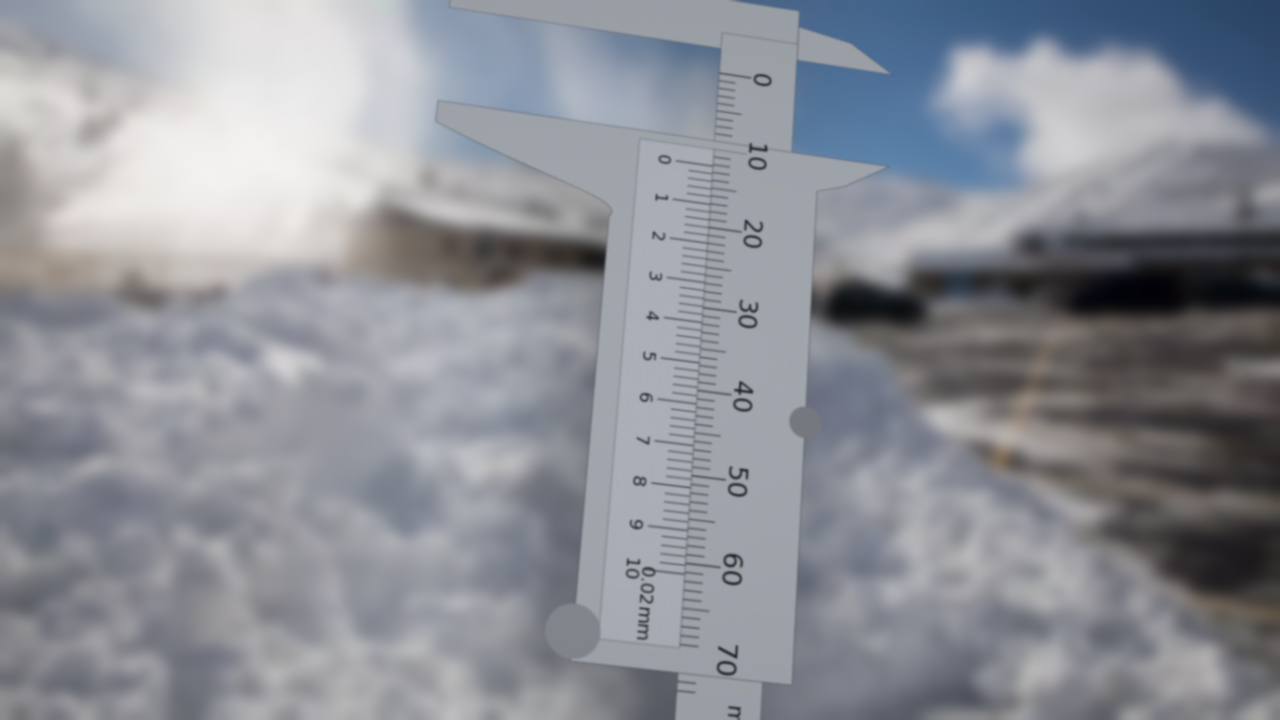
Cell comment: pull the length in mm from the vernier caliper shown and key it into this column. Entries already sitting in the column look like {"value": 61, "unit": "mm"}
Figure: {"value": 12.2, "unit": "mm"}
